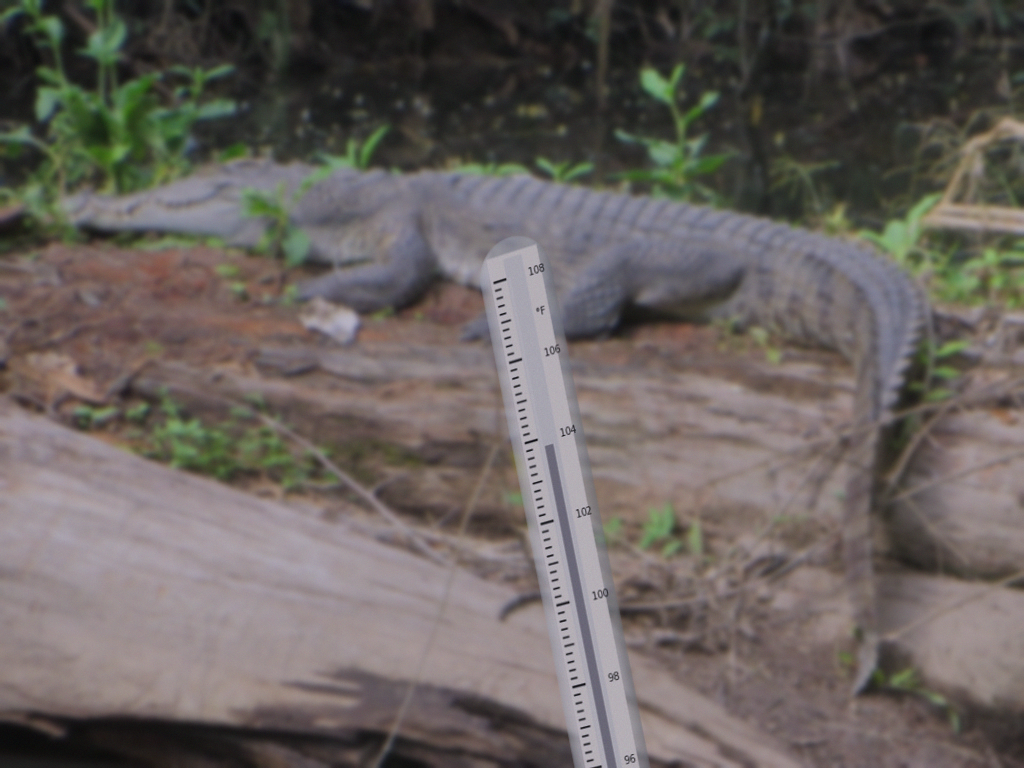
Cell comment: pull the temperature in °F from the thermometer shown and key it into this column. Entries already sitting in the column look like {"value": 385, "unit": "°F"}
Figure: {"value": 103.8, "unit": "°F"}
